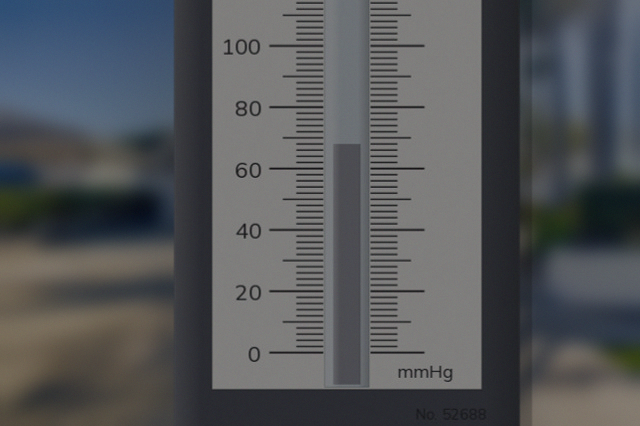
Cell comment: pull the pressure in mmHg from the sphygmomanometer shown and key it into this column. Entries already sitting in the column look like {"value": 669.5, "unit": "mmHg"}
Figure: {"value": 68, "unit": "mmHg"}
